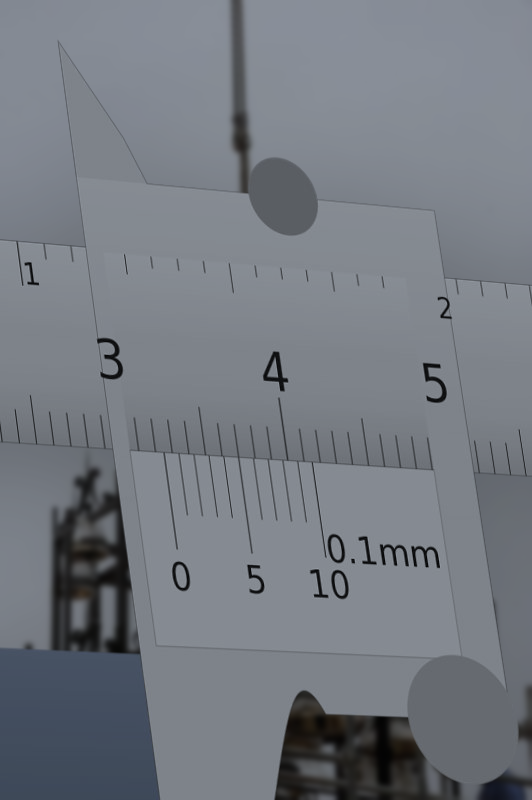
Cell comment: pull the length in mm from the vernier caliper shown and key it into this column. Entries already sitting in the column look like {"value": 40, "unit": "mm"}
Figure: {"value": 32.5, "unit": "mm"}
